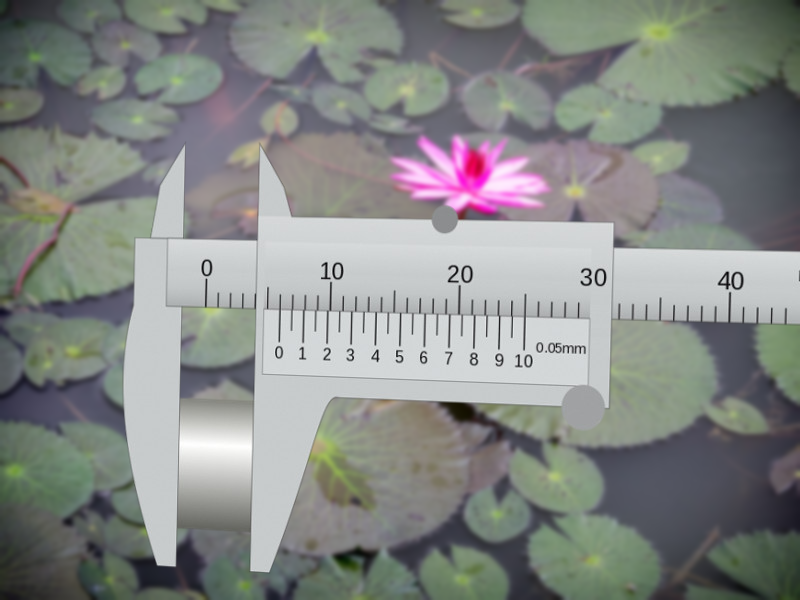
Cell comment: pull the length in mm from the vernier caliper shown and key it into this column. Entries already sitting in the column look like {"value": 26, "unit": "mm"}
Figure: {"value": 6.0, "unit": "mm"}
